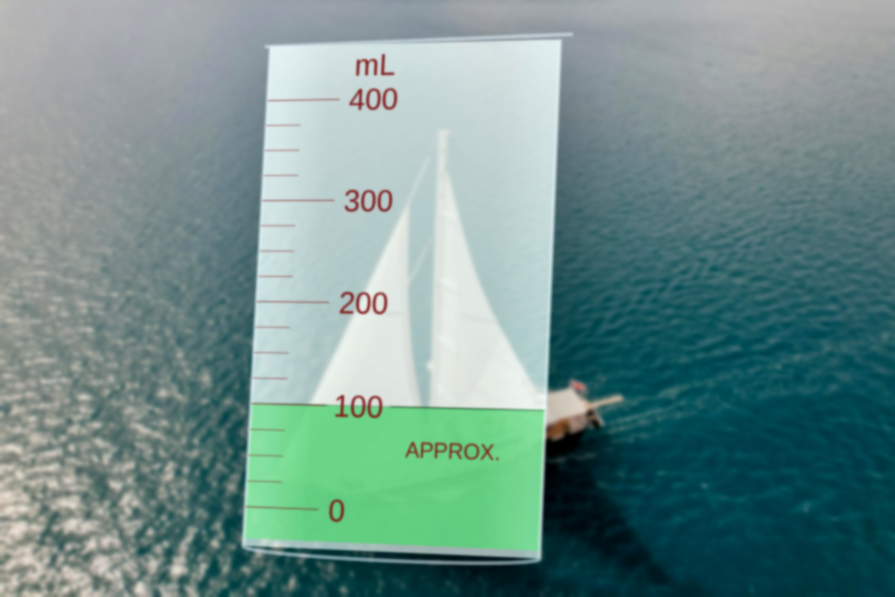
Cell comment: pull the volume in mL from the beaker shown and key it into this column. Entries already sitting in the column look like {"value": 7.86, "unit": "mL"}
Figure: {"value": 100, "unit": "mL"}
